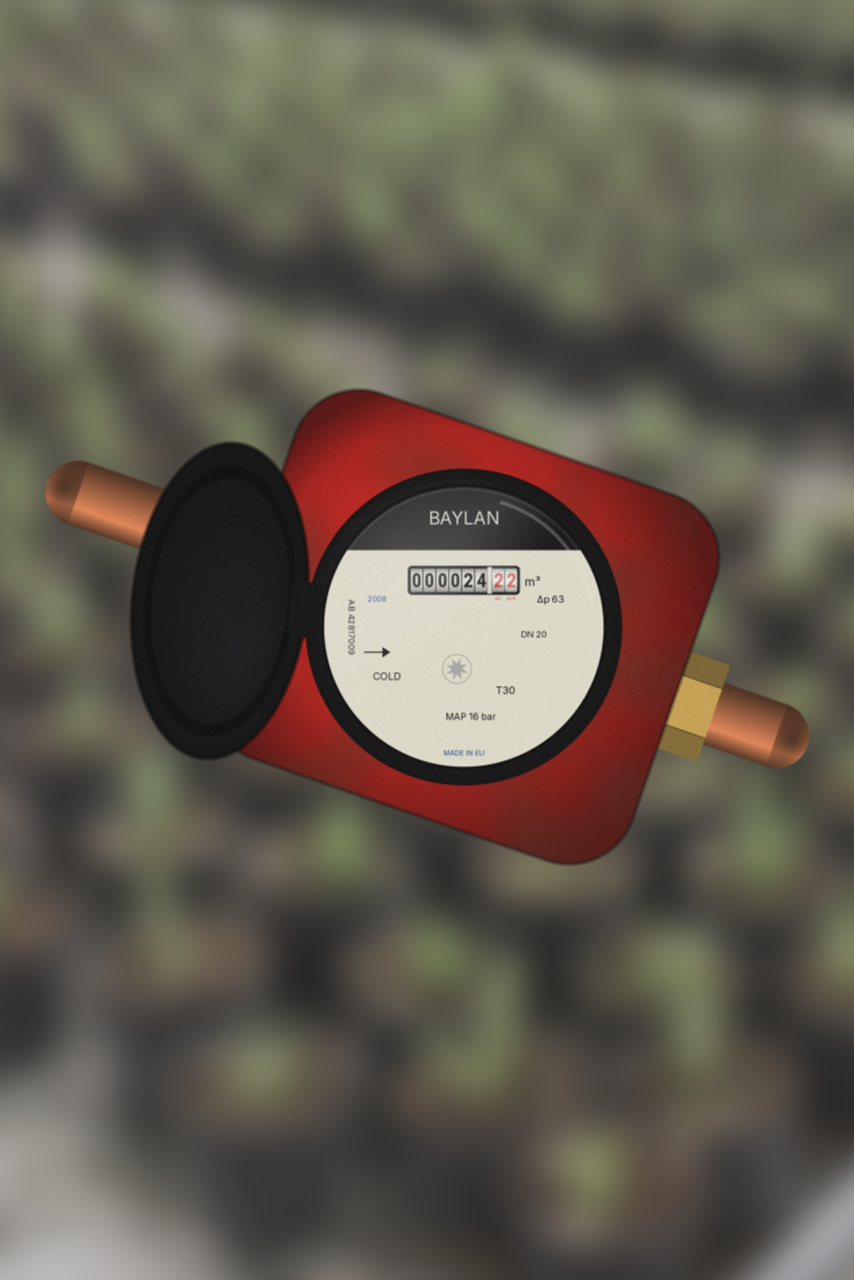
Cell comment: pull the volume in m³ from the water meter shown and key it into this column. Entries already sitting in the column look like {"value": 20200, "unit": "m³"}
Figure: {"value": 24.22, "unit": "m³"}
